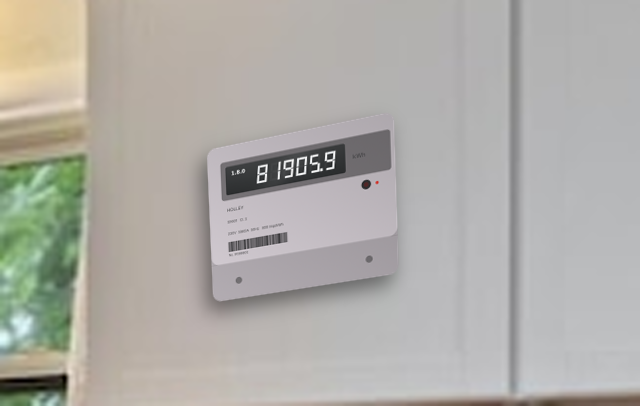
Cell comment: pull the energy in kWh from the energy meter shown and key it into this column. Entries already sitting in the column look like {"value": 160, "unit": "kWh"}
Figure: {"value": 81905.9, "unit": "kWh"}
